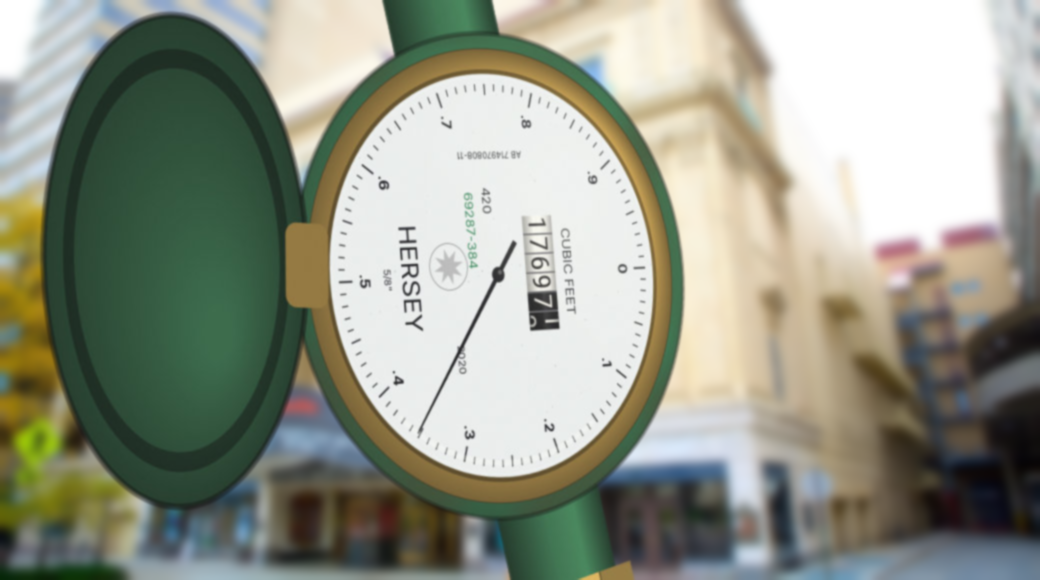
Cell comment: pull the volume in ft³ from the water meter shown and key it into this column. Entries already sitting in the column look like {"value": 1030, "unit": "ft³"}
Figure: {"value": 176971.35, "unit": "ft³"}
